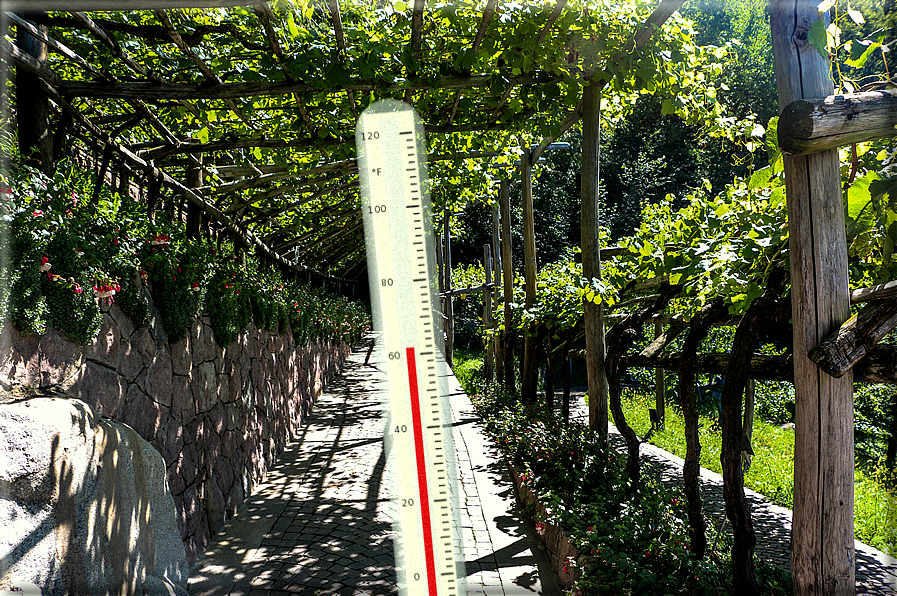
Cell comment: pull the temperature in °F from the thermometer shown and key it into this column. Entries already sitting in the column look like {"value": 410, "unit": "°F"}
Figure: {"value": 62, "unit": "°F"}
